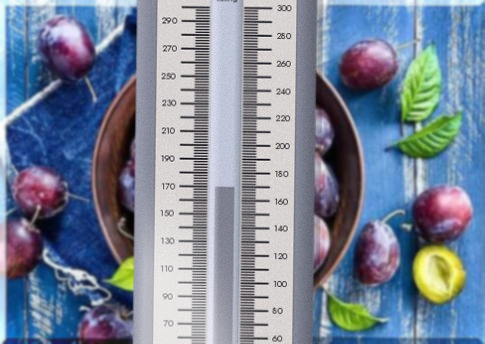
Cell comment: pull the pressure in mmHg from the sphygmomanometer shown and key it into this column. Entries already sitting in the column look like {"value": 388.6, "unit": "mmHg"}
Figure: {"value": 170, "unit": "mmHg"}
